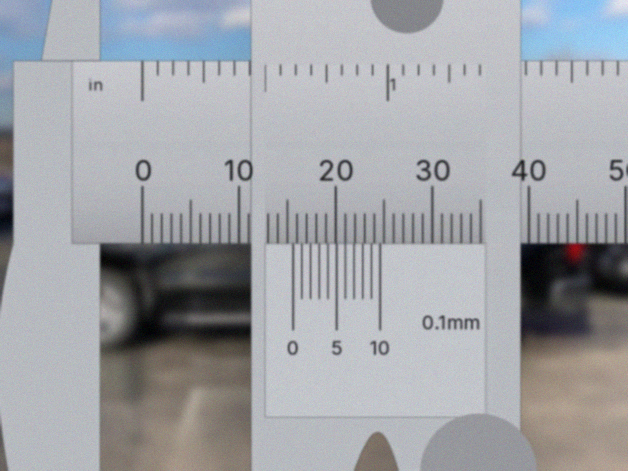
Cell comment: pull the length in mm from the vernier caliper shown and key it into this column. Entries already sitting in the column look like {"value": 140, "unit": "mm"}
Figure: {"value": 15.6, "unit": "mm"}
